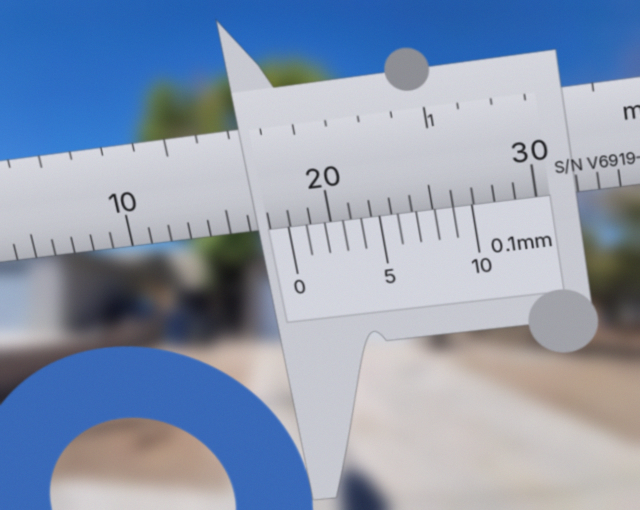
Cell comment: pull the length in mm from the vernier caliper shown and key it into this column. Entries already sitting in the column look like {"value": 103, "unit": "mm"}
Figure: {"value": 17.9, "unit": "mm"}
